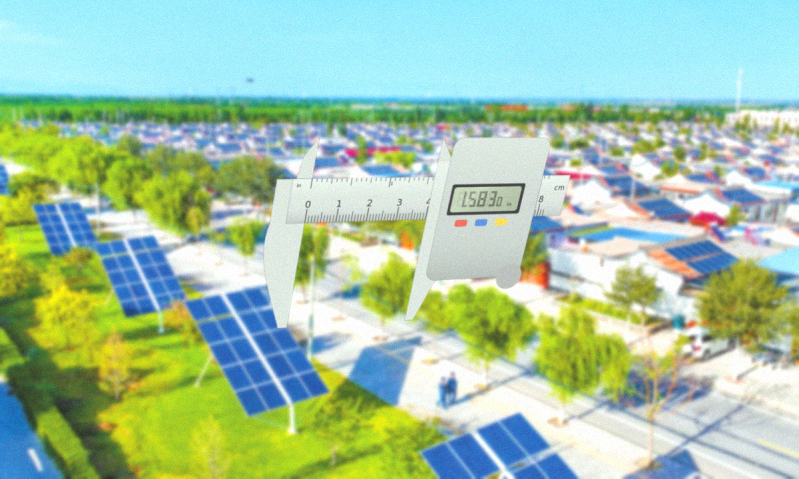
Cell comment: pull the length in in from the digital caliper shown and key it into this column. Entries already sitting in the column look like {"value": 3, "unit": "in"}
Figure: {"value": 1.5830, "unit": "in"}
